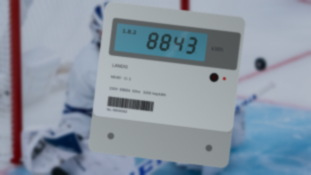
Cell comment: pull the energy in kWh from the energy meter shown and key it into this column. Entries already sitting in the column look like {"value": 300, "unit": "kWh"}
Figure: {"value": 8843, "unit": "kWh"}
